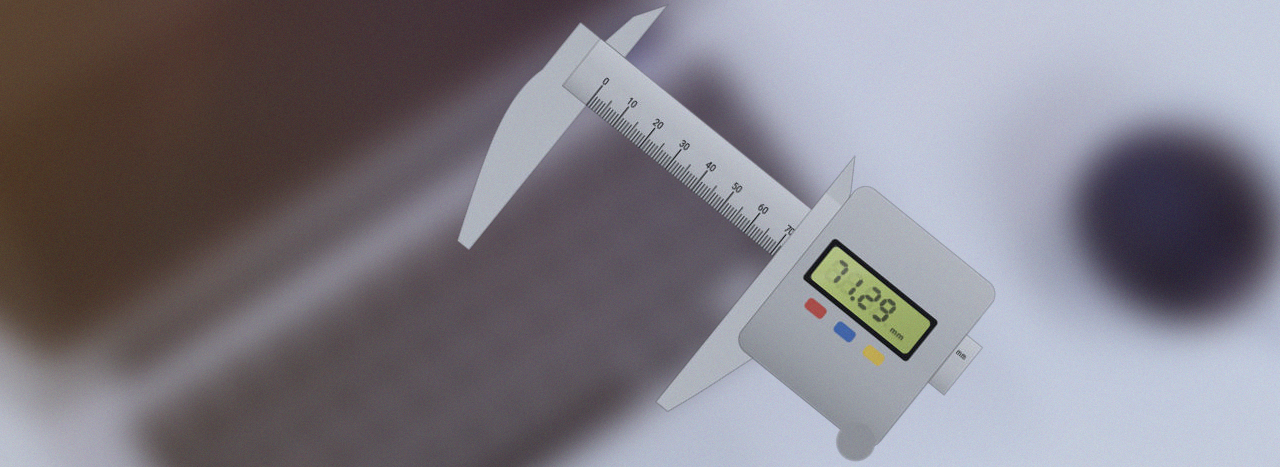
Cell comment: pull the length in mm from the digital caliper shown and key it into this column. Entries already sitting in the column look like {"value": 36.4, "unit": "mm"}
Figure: {"value": 71.29, "unit": "mm"}
